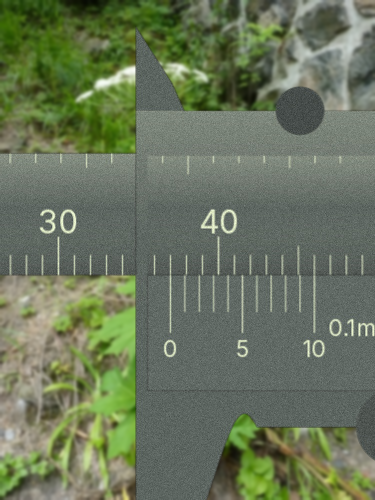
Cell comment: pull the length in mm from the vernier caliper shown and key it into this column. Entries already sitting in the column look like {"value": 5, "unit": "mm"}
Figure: {"value": 37.0, "unit": "mm"}
